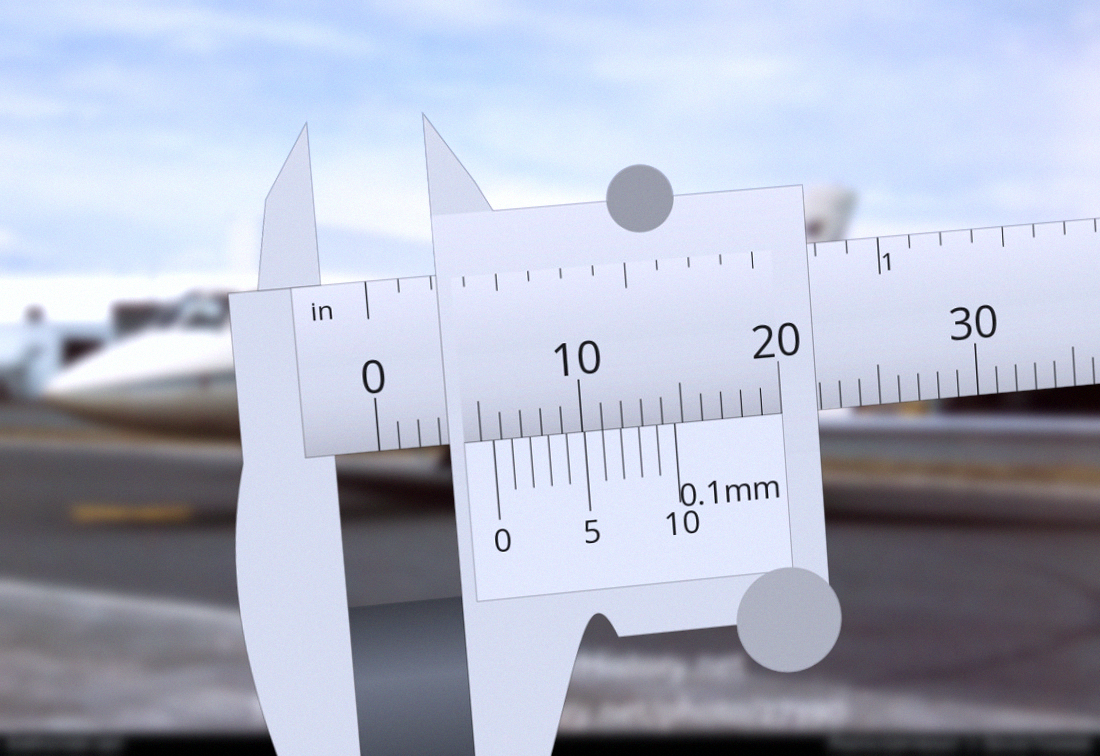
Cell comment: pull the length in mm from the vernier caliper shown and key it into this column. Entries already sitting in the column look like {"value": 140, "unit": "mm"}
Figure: {"value": 5.6, "unit": "mm"}
